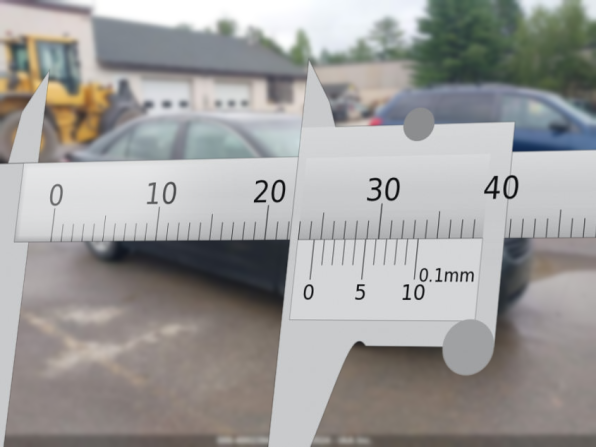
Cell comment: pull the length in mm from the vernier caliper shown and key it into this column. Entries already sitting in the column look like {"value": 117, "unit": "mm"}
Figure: {"value": 24.4, "unit": "mm"}
